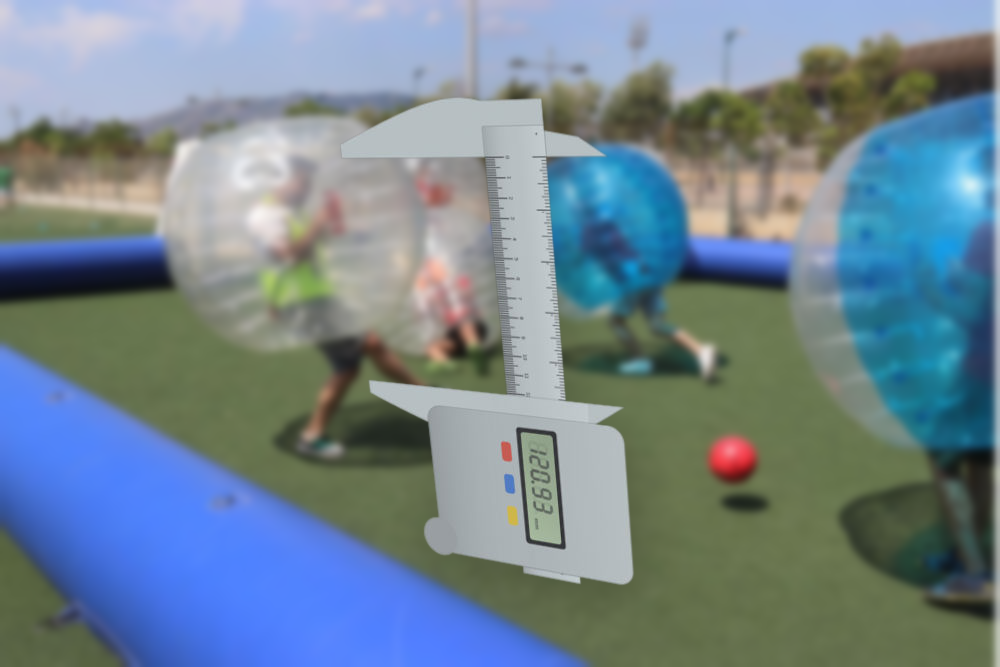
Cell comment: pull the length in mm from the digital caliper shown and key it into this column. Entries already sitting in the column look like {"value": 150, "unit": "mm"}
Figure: {"value": 120.93, "unit": "mm"}
